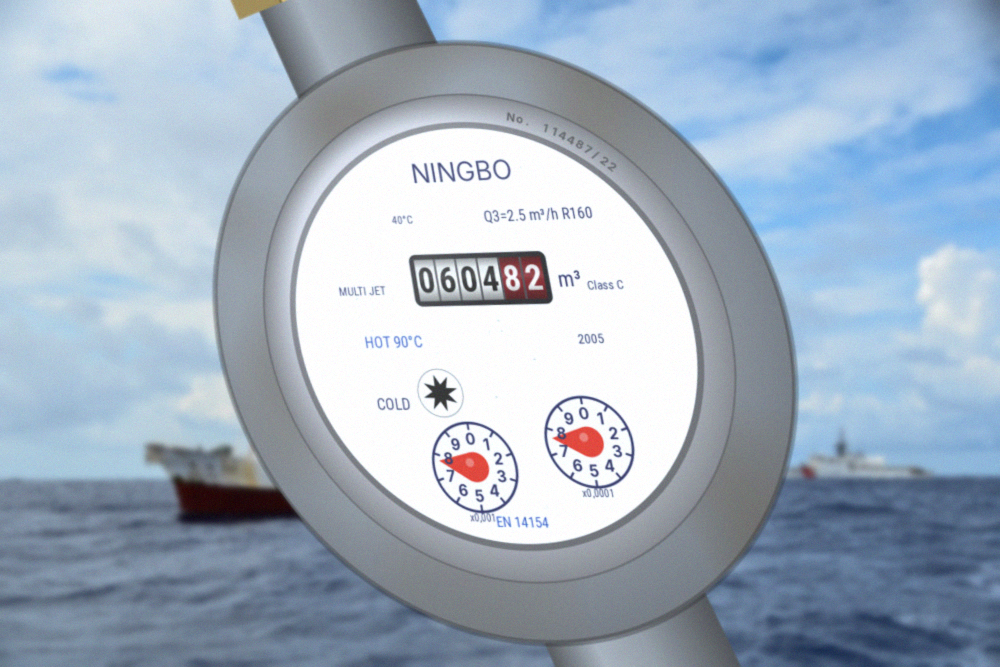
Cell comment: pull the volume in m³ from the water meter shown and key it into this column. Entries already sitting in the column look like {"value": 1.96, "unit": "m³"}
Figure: {"value": 604.8277, "unit": "m³"}
